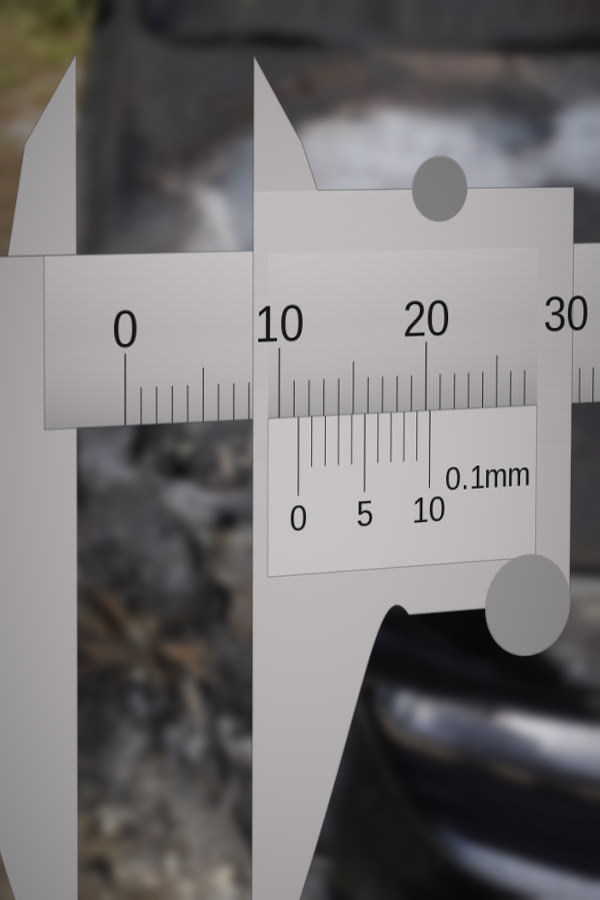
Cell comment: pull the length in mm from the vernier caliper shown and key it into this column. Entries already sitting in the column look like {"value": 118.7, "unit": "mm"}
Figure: {"value": 11.3, "unit": "mm"}
